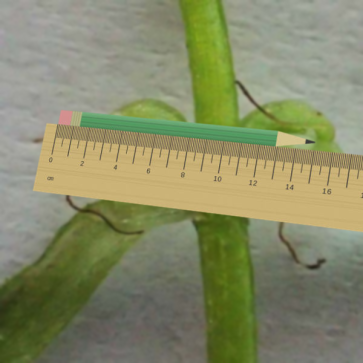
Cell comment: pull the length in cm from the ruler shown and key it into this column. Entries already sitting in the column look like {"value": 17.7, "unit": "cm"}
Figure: {"value": 15, "unit": "cm"}
